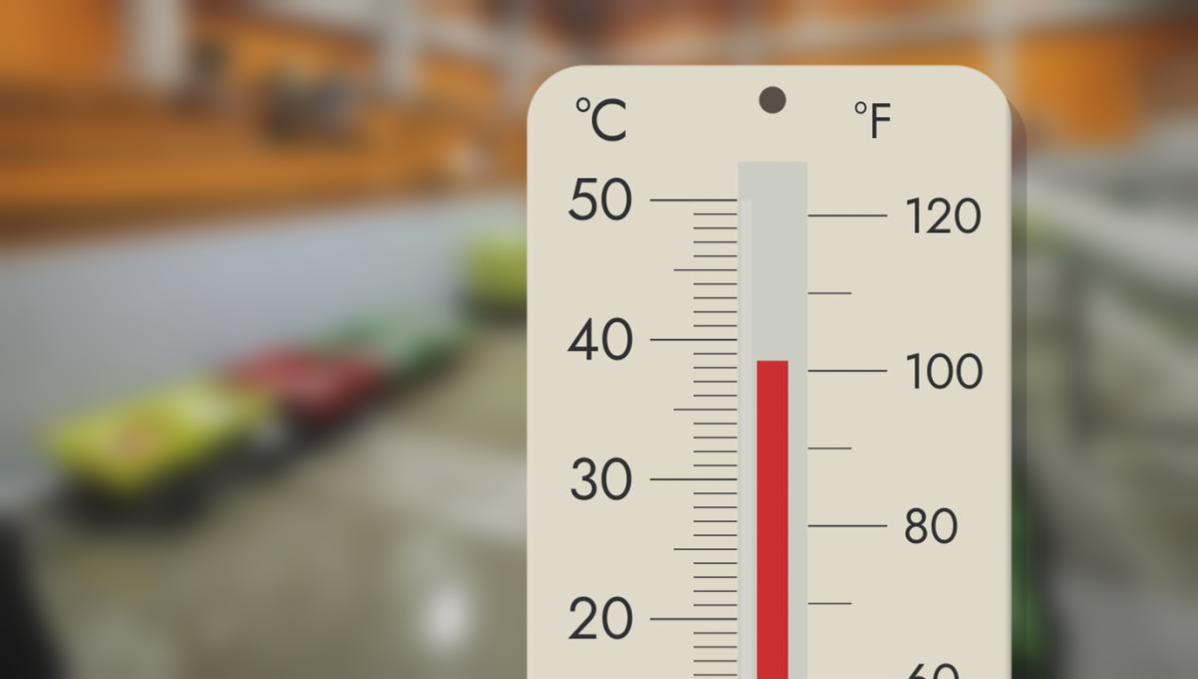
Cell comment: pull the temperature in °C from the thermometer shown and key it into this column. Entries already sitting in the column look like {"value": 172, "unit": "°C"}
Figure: {"value": 38.5, "unit": "°C"}
